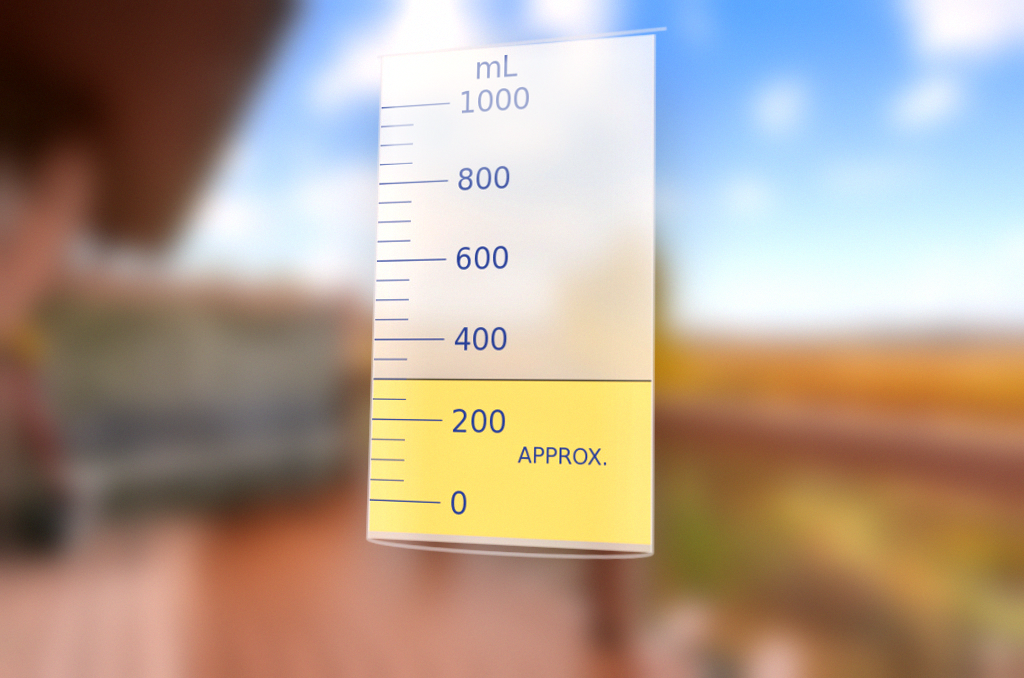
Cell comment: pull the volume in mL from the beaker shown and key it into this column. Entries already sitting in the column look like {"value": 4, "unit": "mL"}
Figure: {"value": 300, "unit": "mL"}
